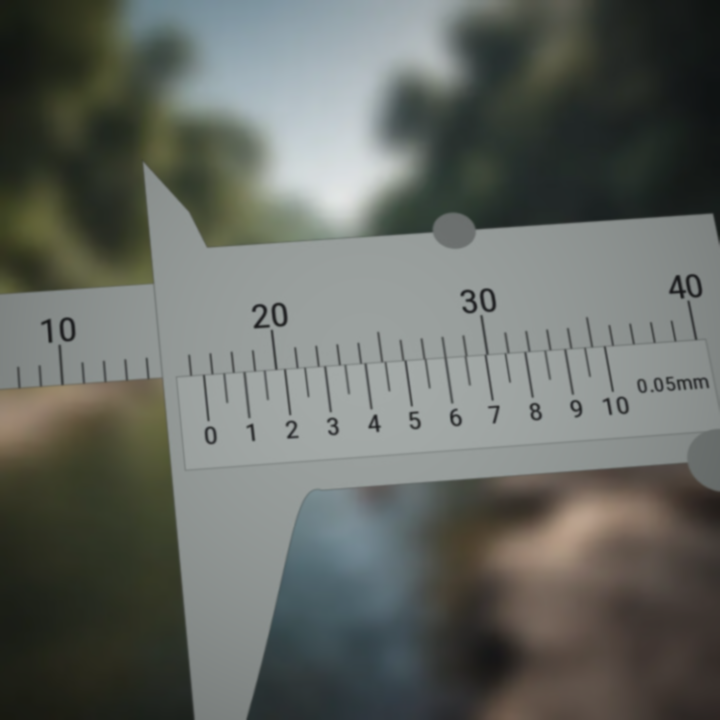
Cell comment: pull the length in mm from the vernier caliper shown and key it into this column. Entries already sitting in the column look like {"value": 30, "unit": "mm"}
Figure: {"value": 16.6, "unit": "mm"}
